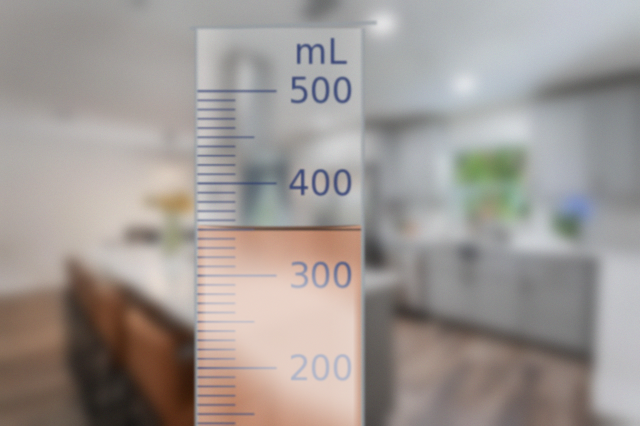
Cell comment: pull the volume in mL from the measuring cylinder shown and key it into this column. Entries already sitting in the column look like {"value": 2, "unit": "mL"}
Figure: {"value": 350, "unit": "mL"}
